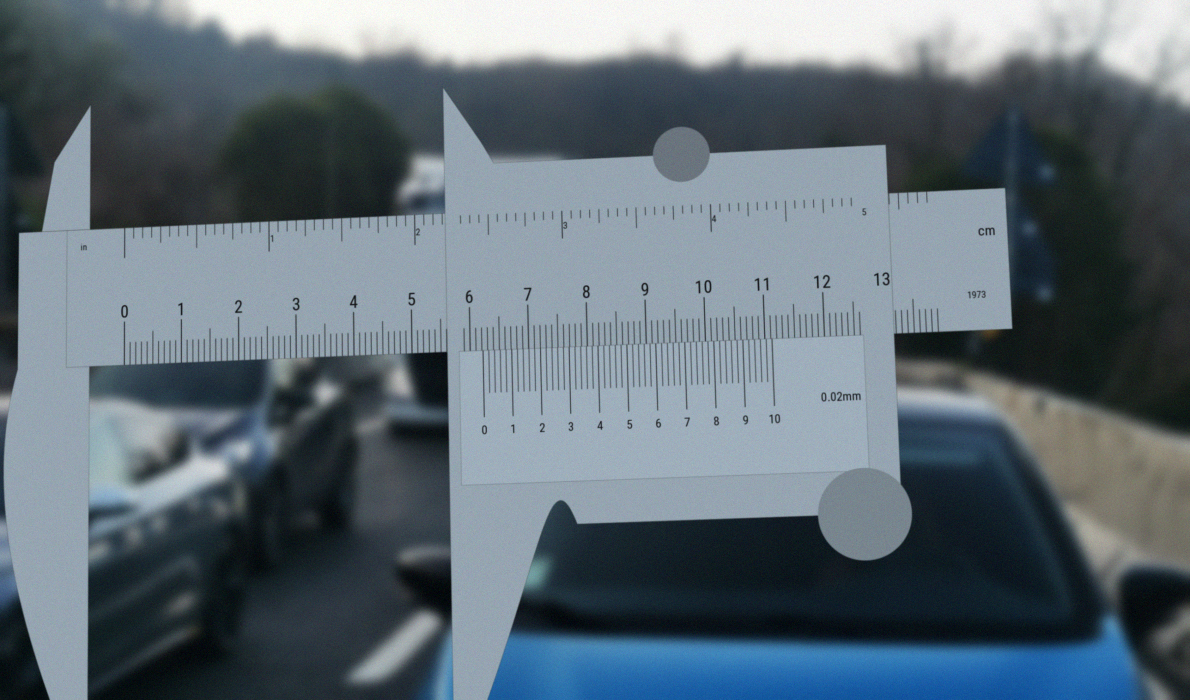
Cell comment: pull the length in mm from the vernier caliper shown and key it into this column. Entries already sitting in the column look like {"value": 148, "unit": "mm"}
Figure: {"value": 62.2, "unit": "mm"}
